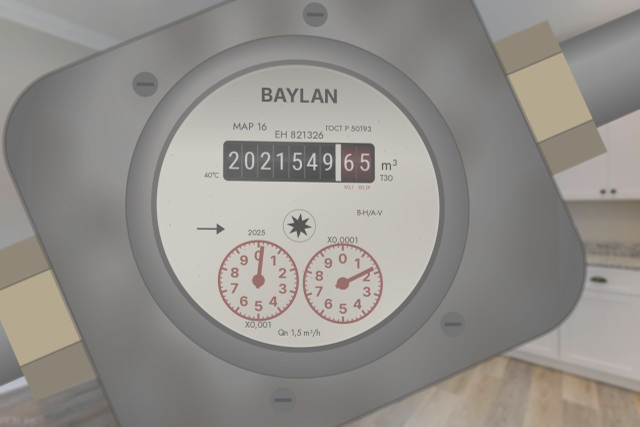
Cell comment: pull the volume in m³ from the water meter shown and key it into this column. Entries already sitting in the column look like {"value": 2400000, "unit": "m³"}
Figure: {"value": 2021549.6501, "unit": "m³"}
